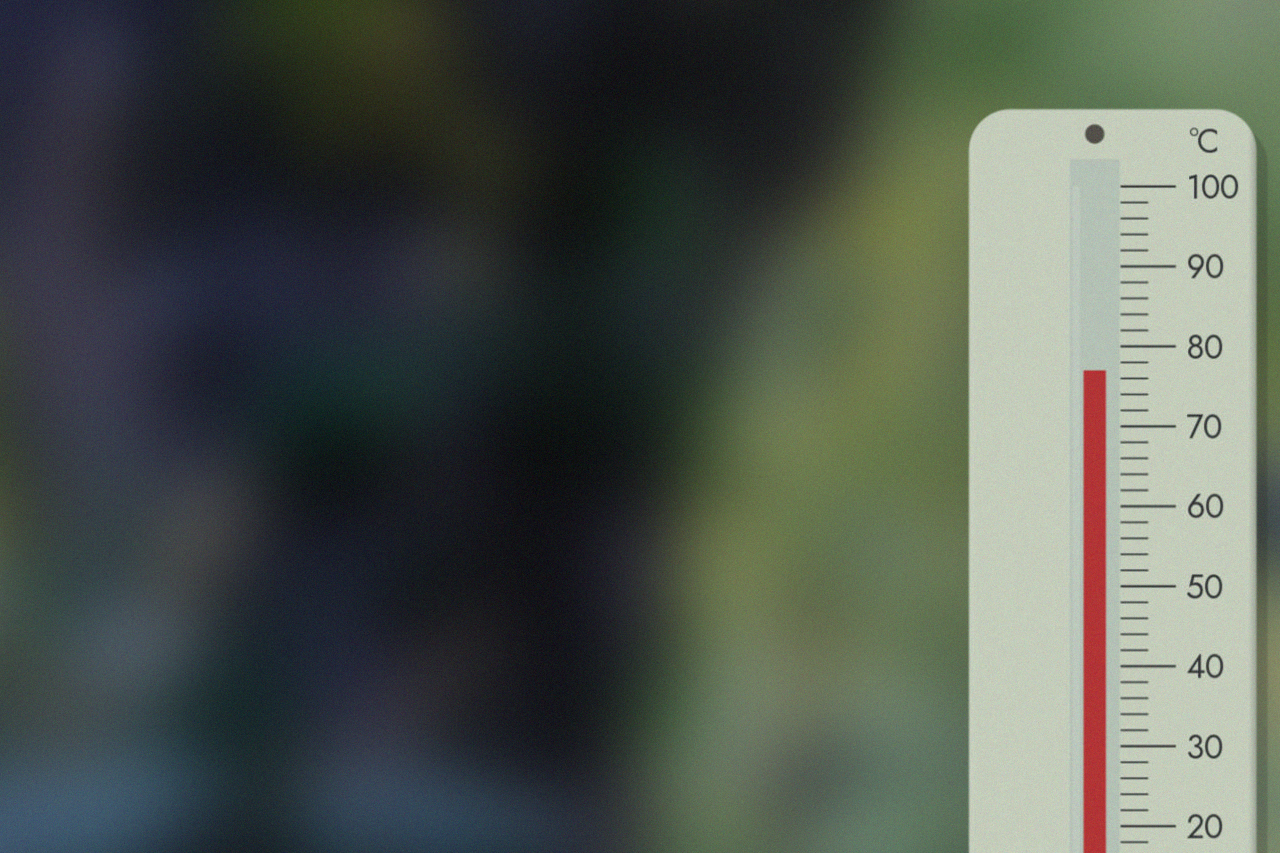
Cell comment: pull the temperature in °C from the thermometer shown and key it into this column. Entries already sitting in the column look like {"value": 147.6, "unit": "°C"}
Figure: {"value": 77, "unit": "°C"}
